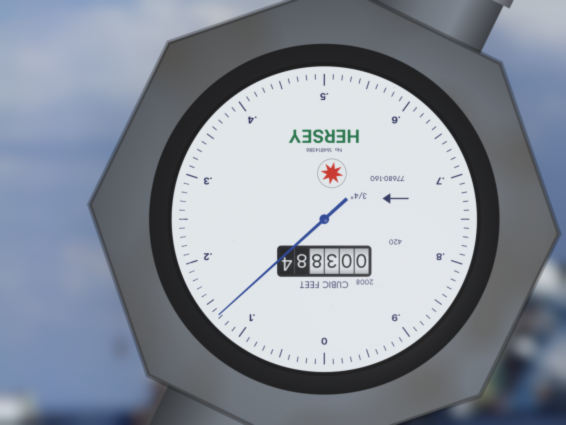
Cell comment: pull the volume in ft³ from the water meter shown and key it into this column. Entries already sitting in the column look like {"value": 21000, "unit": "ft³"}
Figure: {"value": 3884.13, "unit": "ft³"}
